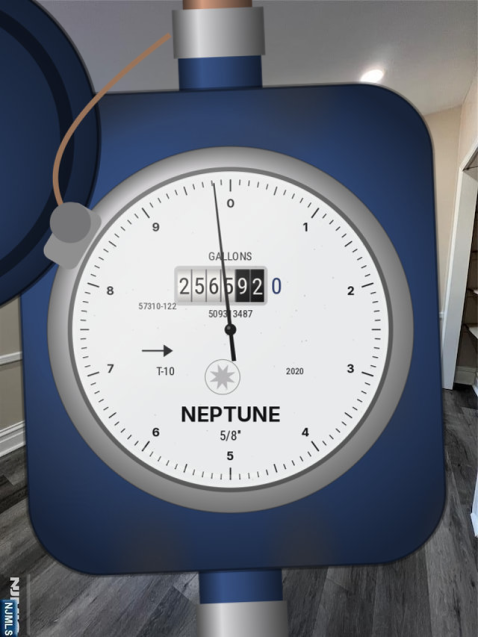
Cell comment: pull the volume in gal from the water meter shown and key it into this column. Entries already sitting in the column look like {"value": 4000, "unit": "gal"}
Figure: {"value": 2565919.8, "unit": "gal"}
